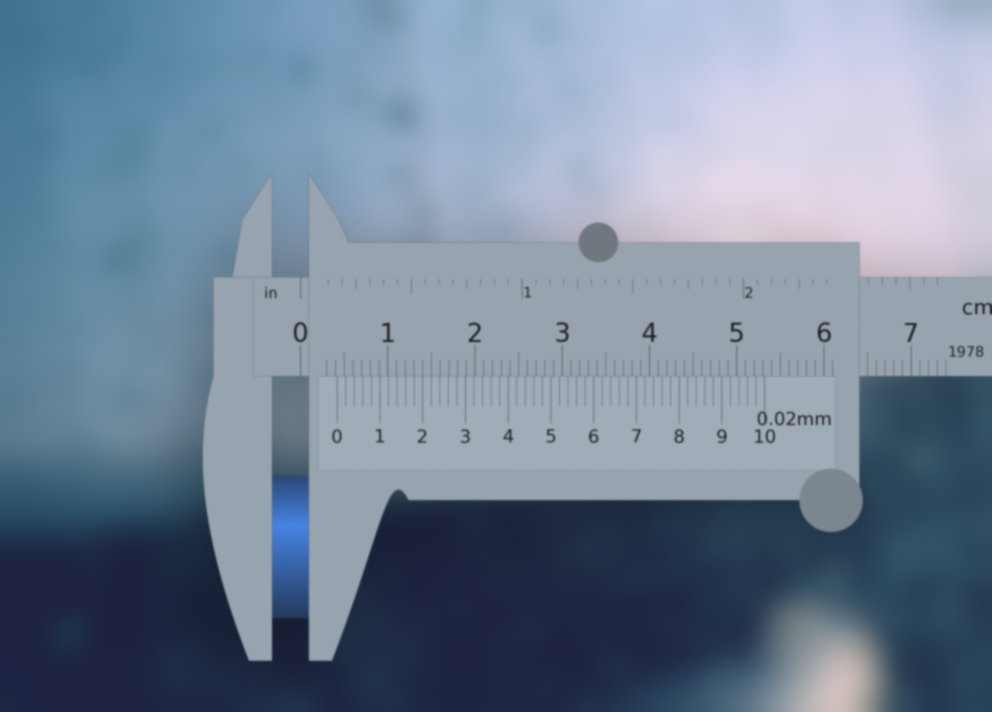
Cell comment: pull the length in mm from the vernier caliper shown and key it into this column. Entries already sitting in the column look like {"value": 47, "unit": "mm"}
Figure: {"value": 4.2, "unit": "mm"}
